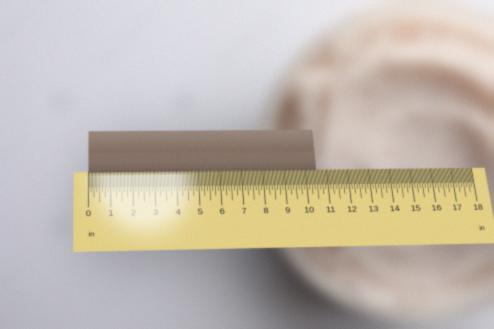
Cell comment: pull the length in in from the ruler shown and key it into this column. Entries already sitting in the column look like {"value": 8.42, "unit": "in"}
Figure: {"value": 10.5, "unit": "in"}
